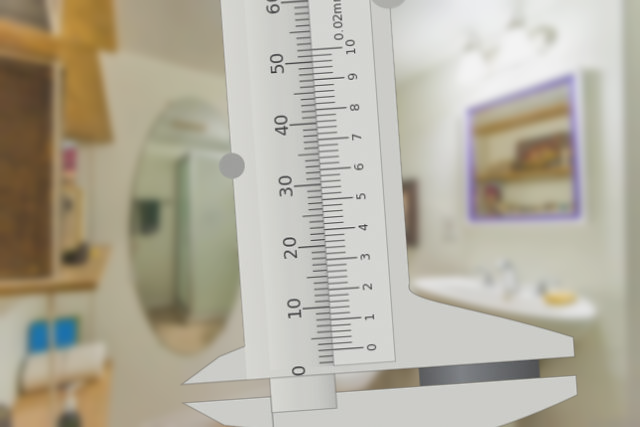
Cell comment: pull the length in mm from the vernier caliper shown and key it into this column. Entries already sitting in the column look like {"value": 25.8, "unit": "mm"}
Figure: {"value": 3.0, "unit": "mm"}
